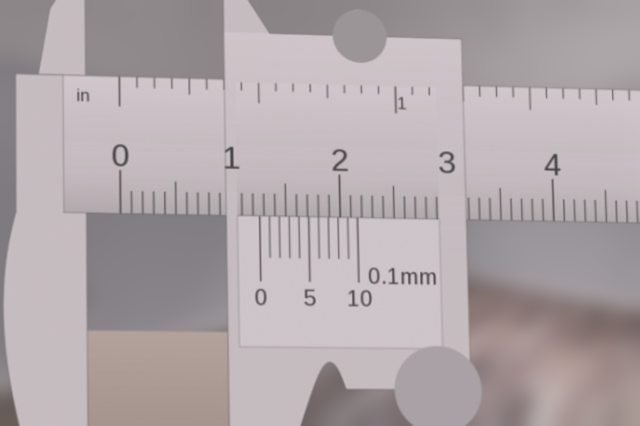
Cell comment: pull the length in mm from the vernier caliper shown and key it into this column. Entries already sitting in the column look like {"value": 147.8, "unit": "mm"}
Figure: {"value": 12.6, "unit": "mm"}
